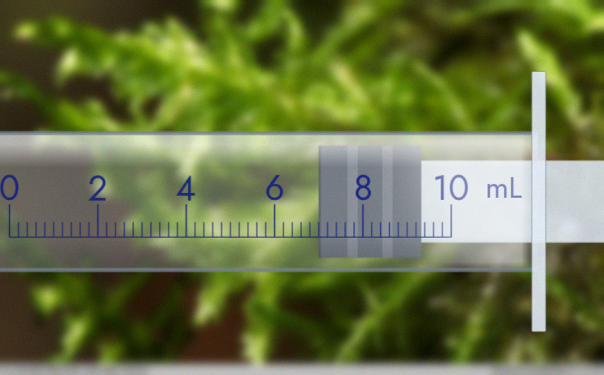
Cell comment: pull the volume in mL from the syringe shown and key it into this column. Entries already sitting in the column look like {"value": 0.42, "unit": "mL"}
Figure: {"value": 7, "unit": "mL"}
